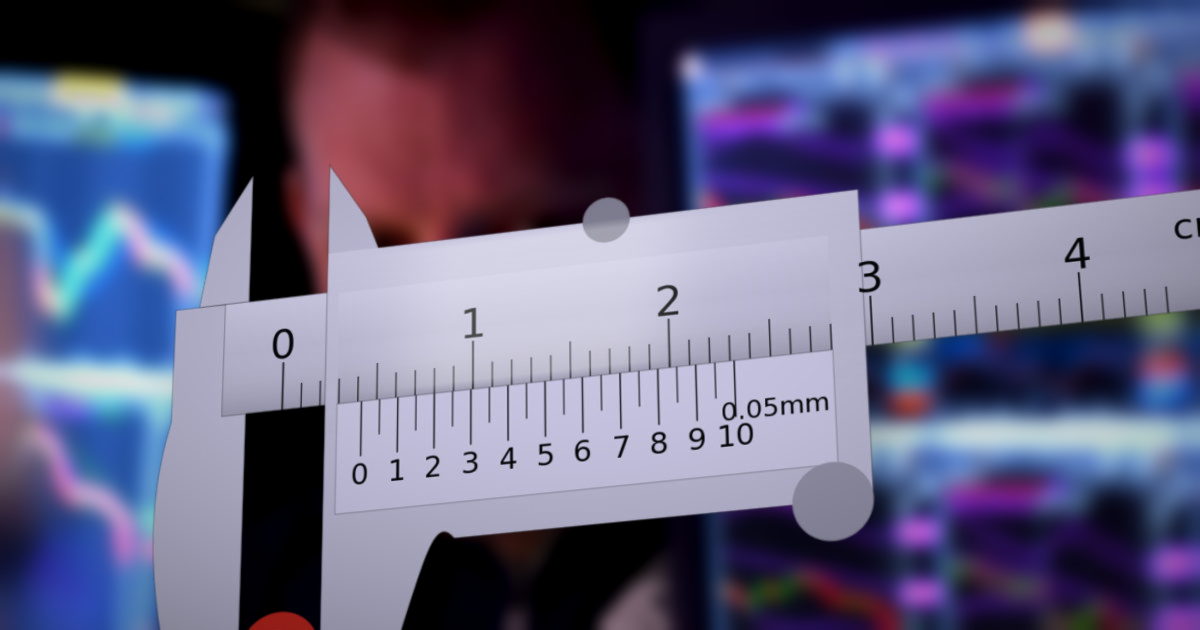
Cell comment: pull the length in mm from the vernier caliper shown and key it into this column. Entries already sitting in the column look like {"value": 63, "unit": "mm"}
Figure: {"value": 4.2, "unit": "mm"}
